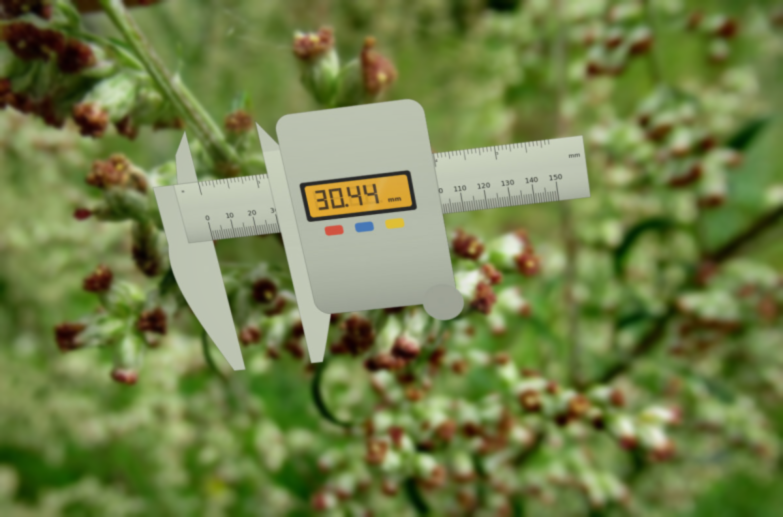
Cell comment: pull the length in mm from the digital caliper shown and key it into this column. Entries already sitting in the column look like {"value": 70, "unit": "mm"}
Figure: {"value": 30.44, "unit": "mm"}
